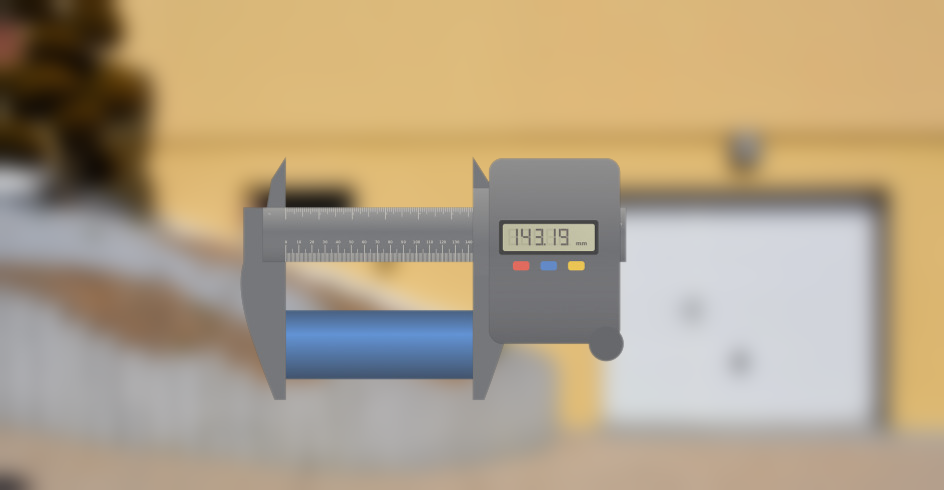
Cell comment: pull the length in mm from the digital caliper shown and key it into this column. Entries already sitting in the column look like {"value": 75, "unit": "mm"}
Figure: {"value": 143.19, "unit": "mm"}
